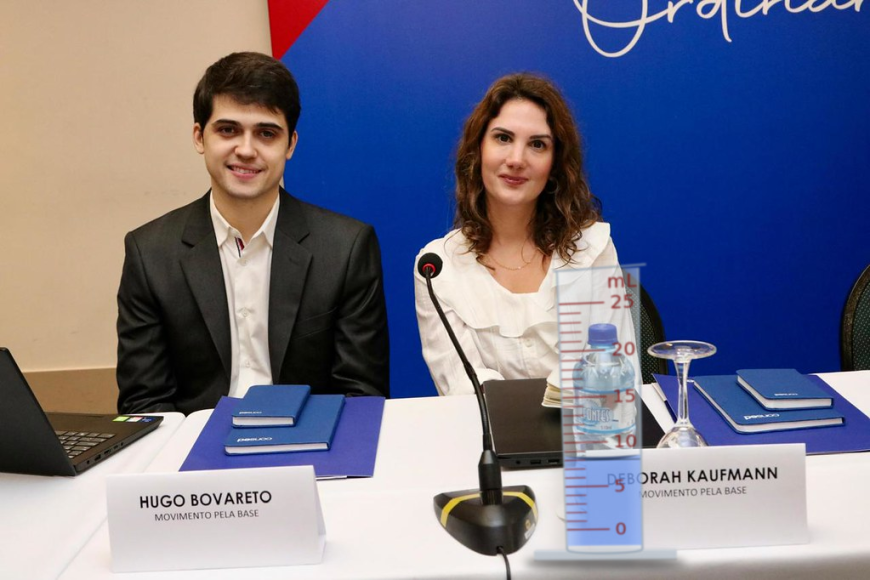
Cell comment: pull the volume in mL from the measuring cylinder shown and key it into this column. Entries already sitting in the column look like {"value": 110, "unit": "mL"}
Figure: {"value": 8, "unit": "mL"}
